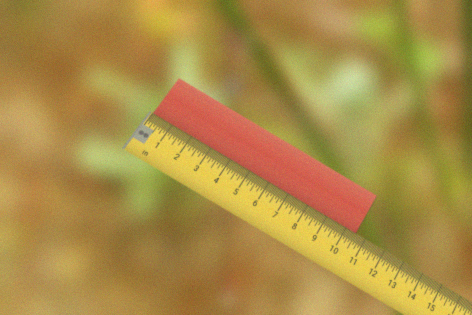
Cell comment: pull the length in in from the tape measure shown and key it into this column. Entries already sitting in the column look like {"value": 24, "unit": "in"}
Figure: {"value": 10.5, "unit": "in"}
